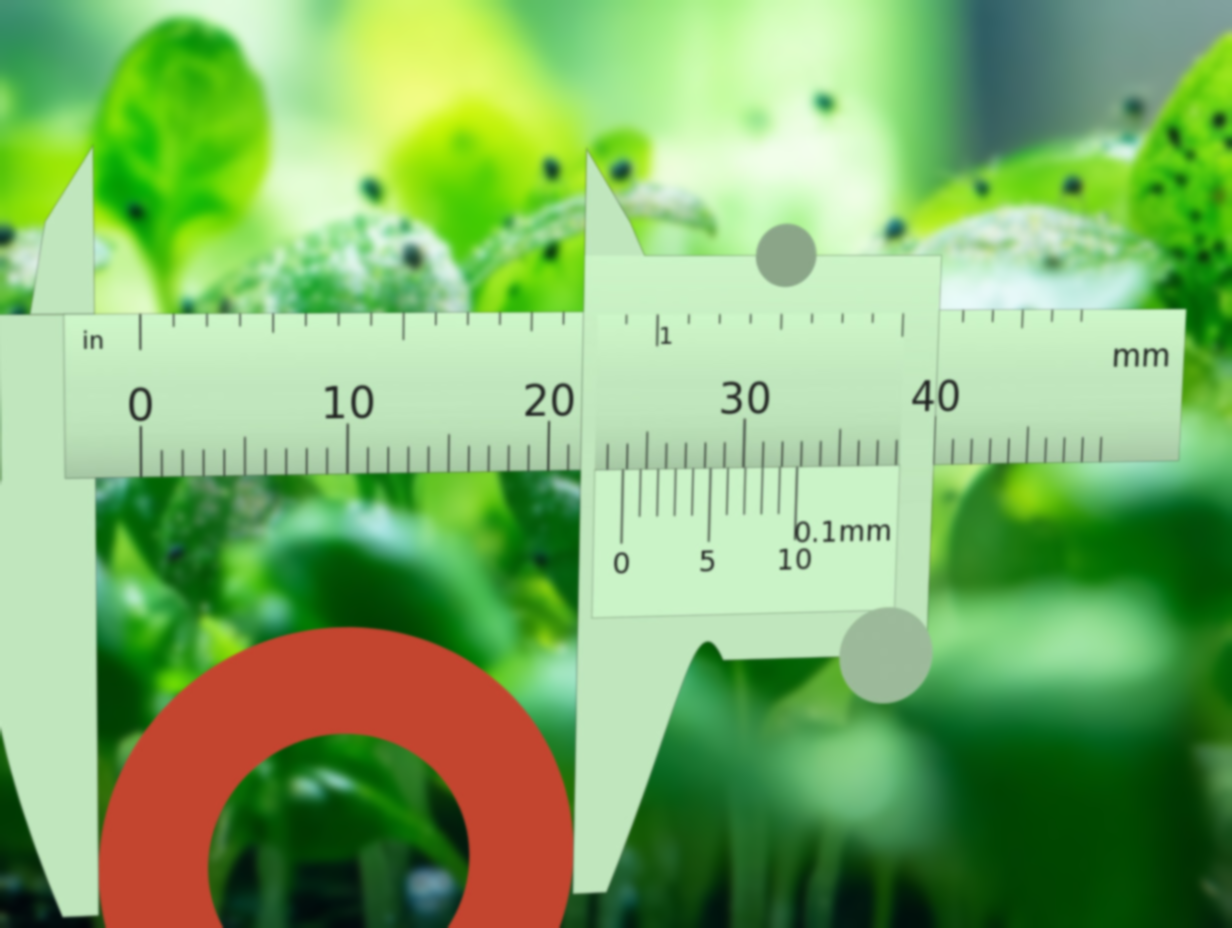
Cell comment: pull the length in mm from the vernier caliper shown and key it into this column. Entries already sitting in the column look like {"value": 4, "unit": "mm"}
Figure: {"value": 23.8, "unit": "mm"}
